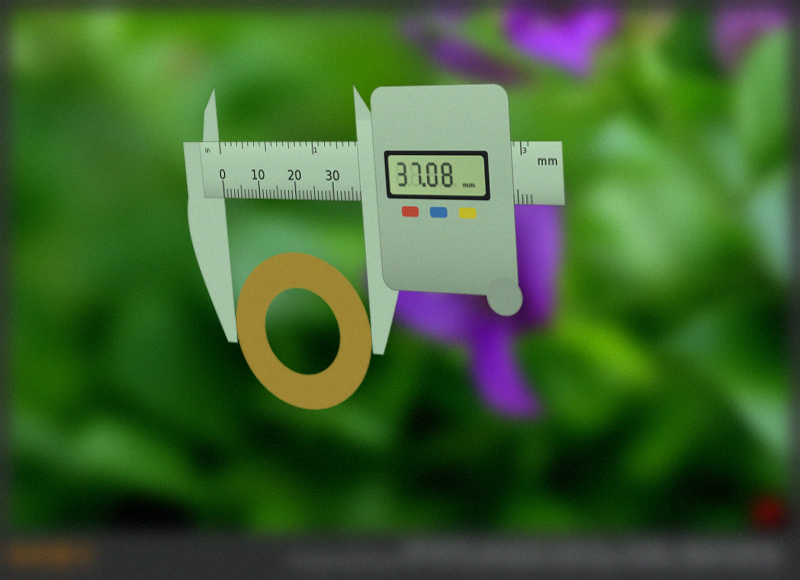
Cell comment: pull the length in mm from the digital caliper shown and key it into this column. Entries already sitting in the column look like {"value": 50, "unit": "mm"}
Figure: {"value": 37.08, "unit": "mm"}
